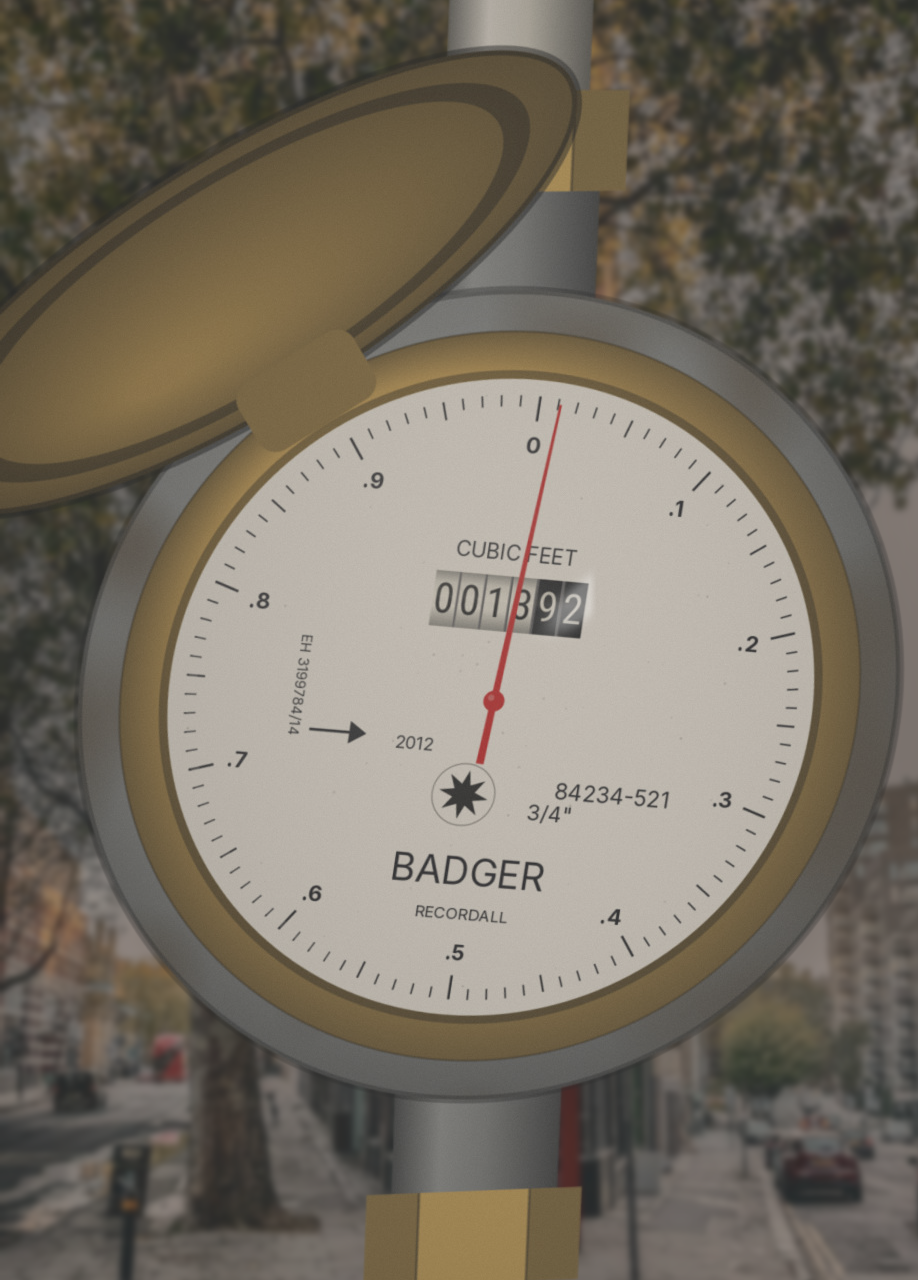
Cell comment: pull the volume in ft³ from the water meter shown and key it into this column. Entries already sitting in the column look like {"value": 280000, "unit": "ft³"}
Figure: {"value": 1392.01, "unit": "ft³"}
